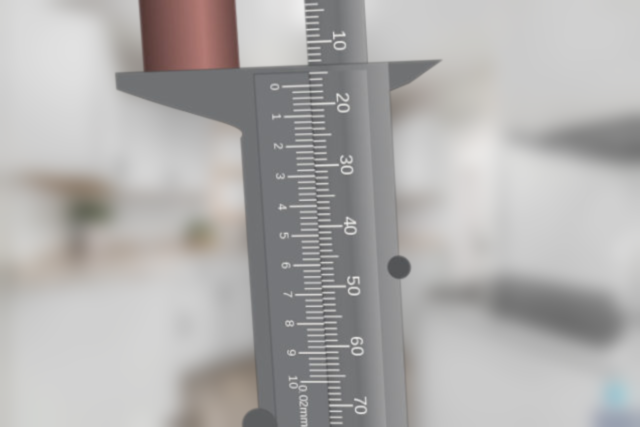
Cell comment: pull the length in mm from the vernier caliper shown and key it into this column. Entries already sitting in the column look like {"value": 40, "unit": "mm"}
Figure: {"value": 17.0, "unit": "mm"}
